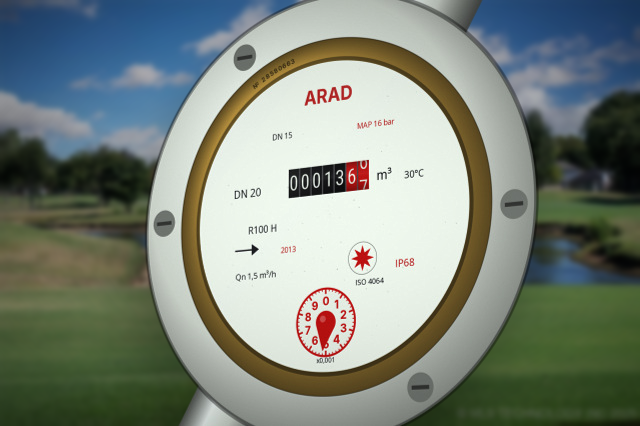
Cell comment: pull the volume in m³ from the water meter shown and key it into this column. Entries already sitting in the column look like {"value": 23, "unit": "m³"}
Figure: {"value": 13.665, "unit": "m³"}
